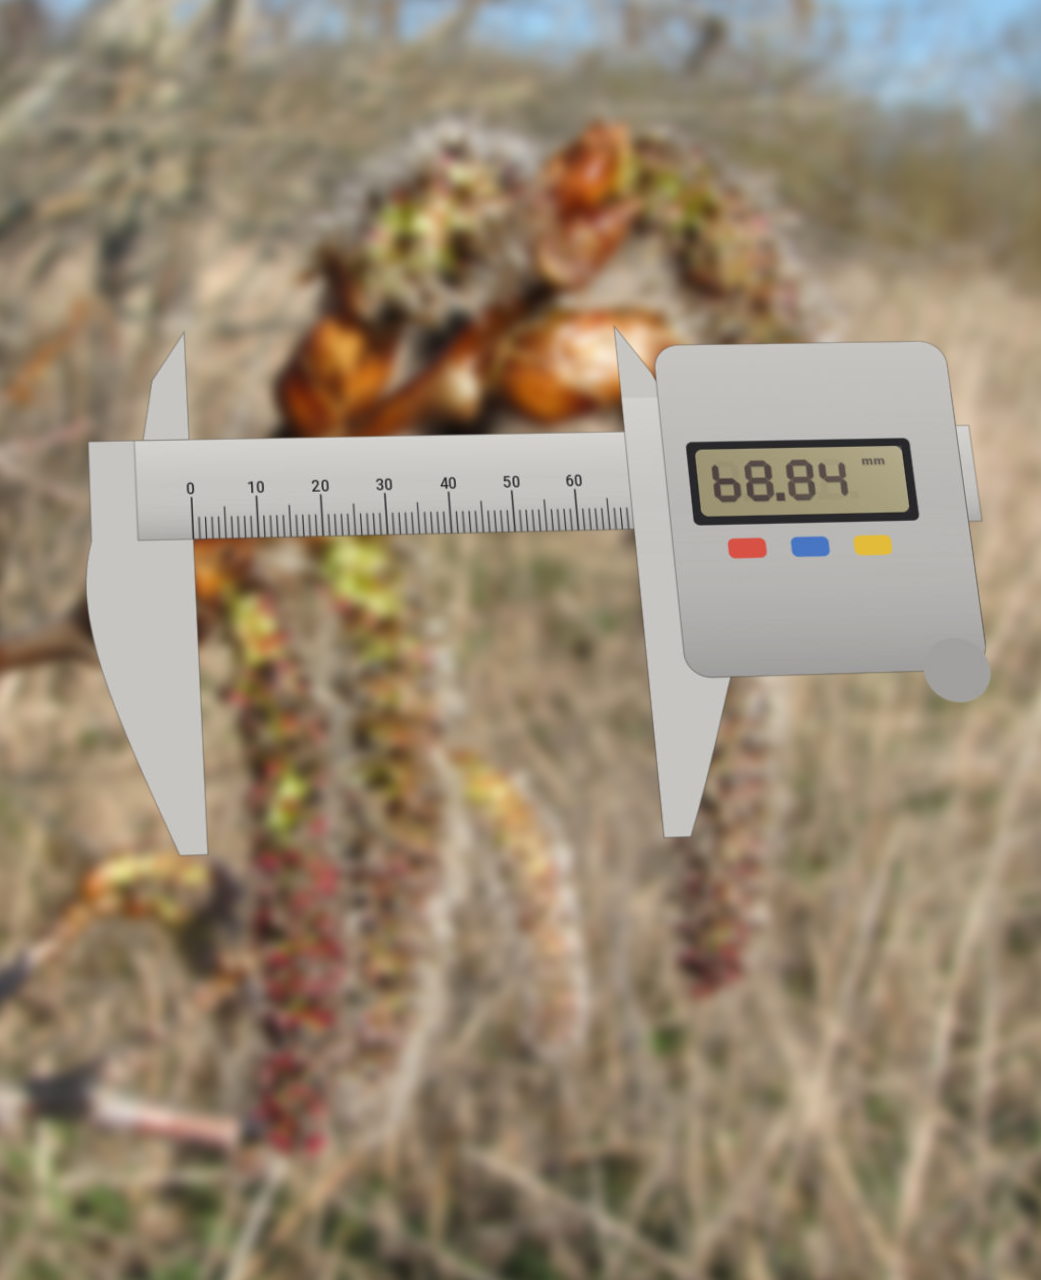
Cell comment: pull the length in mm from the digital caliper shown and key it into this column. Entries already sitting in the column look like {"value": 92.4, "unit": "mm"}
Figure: {"value": 68.84, "unit": "mm"}
